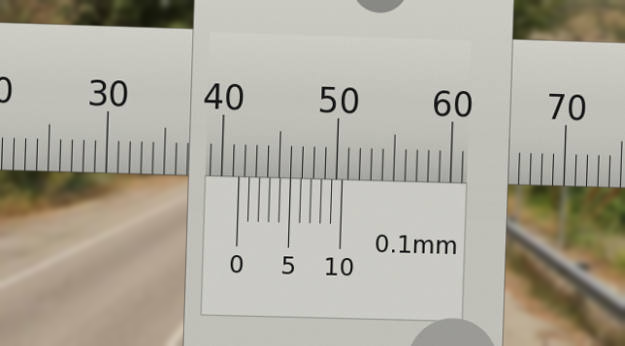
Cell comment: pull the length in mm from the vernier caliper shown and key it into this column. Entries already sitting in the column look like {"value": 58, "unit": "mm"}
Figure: {"value": 41.5, "unit": "mm"}
